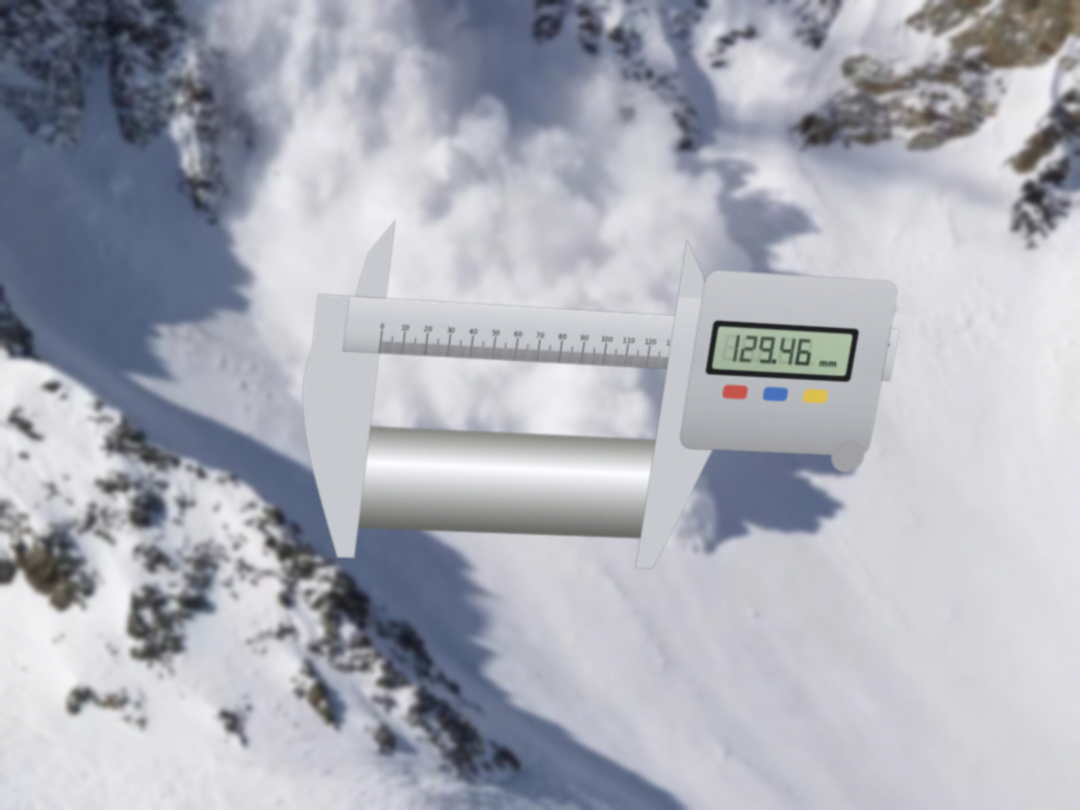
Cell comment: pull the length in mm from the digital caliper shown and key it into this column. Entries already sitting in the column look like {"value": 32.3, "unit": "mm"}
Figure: {"value": 129.46, "unit": "mm"}
